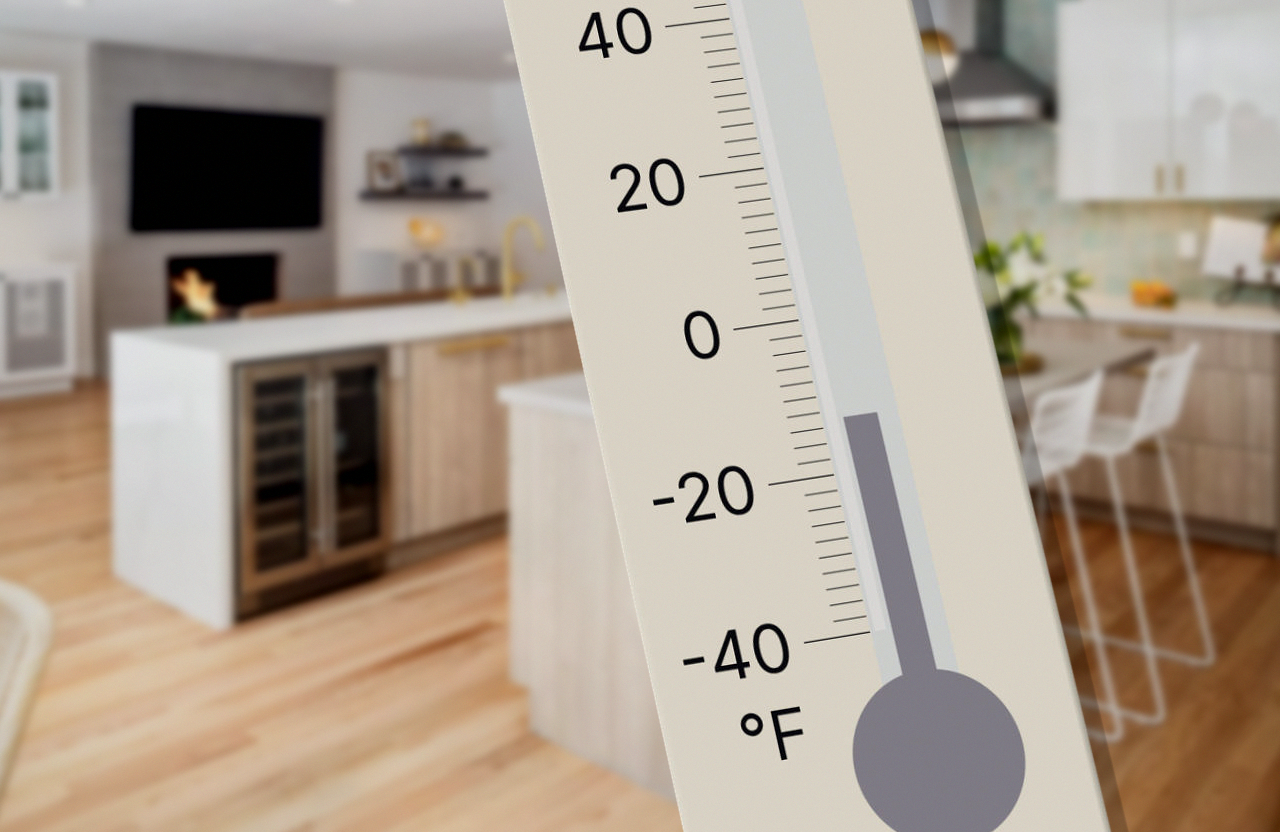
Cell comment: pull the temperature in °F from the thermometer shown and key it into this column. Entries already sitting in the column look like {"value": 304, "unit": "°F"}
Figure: {"value": -13, "unit": "°F"}
